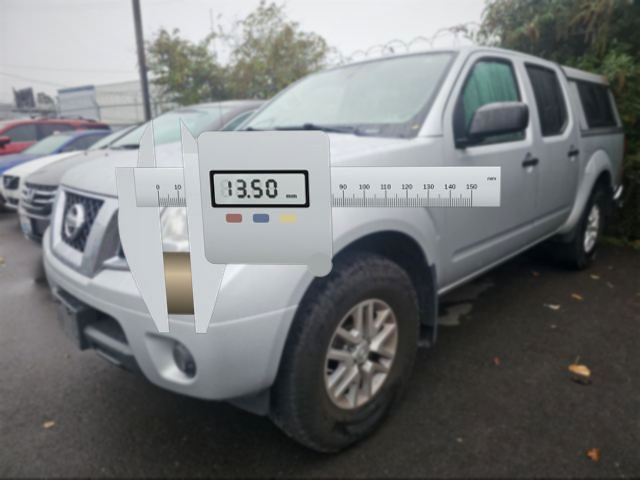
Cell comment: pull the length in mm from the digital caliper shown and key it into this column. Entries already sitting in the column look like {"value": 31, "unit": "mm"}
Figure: {"value": 13.50, "unit": "mm"}
